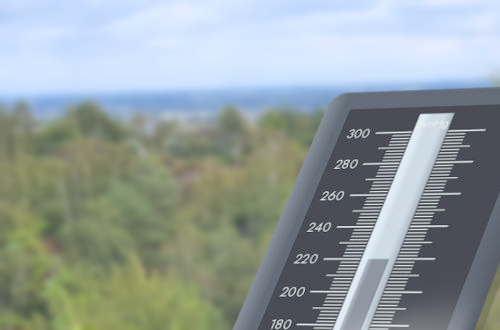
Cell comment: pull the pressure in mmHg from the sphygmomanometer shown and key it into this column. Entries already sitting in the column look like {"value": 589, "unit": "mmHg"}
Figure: {"value": 220, "unit": "mmHg"}
